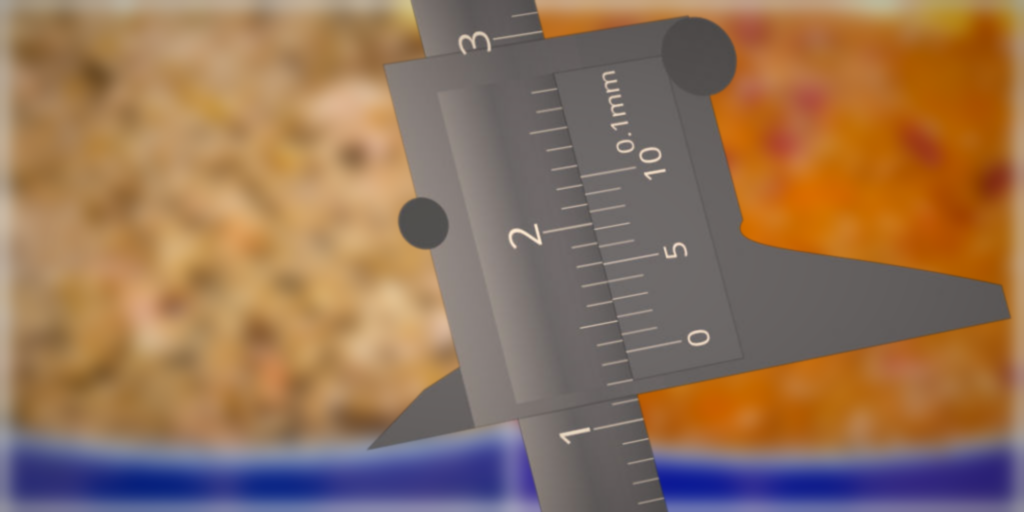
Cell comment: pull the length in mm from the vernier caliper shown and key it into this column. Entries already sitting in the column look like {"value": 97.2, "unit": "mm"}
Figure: {"value": 13.4, "unit": "mm"}
